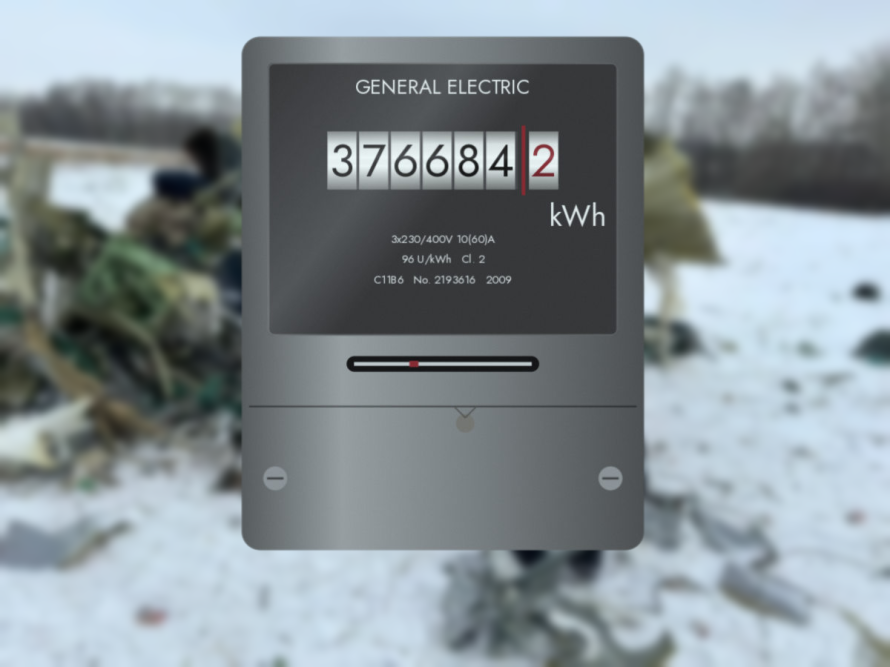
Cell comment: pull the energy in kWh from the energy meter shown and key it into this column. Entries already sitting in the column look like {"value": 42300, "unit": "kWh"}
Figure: {"value": 376684.2, "unit": "kWh"}
